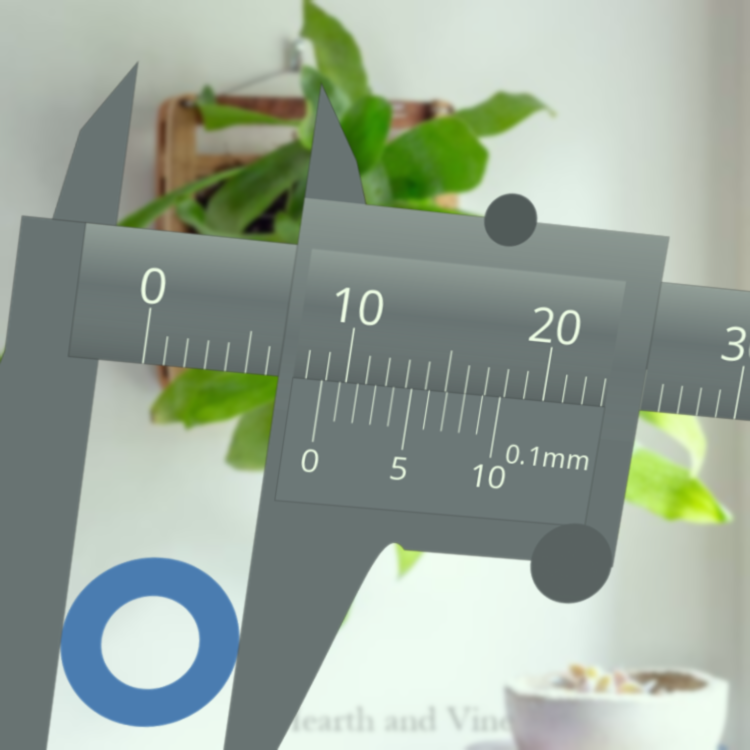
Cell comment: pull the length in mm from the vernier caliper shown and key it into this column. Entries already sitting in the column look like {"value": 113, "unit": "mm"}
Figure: {"value": 8.8, "unit": "mm"}
